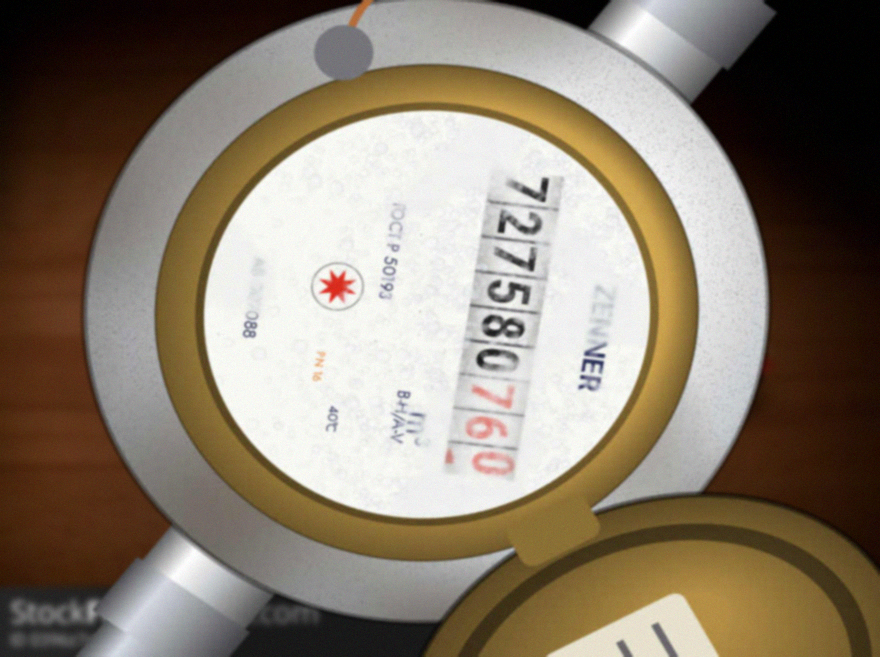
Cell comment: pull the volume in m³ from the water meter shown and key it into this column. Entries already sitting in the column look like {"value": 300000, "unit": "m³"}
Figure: {"value": 727580.760, "unit": "m³"}
